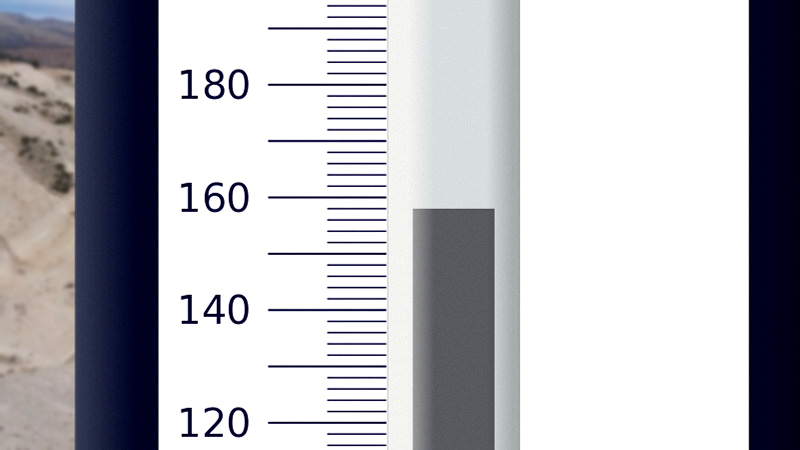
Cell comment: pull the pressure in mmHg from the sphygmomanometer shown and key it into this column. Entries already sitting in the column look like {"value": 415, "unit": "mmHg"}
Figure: {"value": 158, "unit": "mmHg"}
